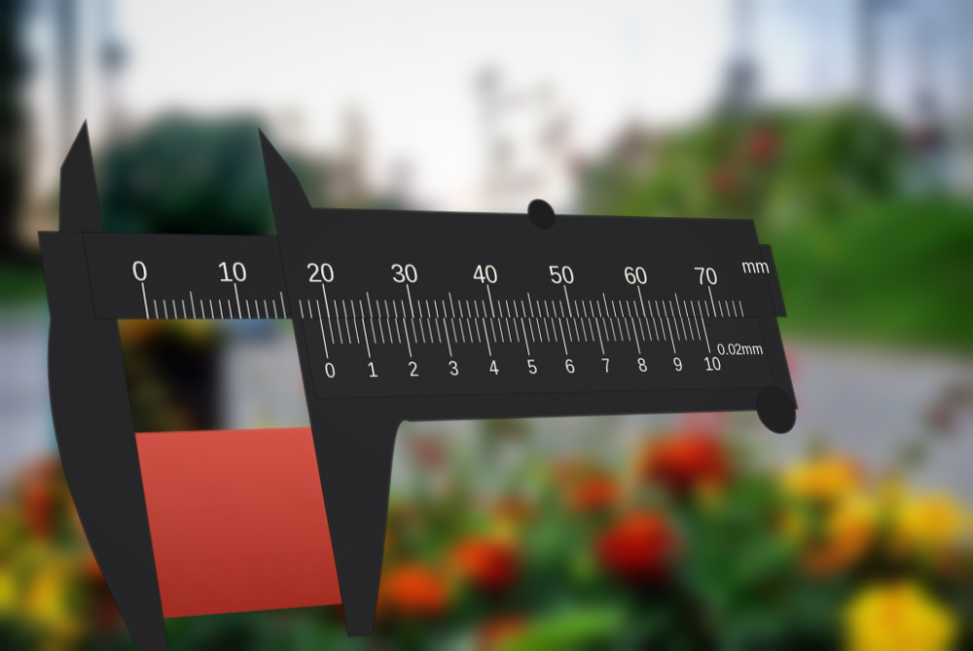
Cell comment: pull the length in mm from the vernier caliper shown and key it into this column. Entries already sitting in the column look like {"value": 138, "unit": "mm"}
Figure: {"value": 19.0, "unit": "mm"}
